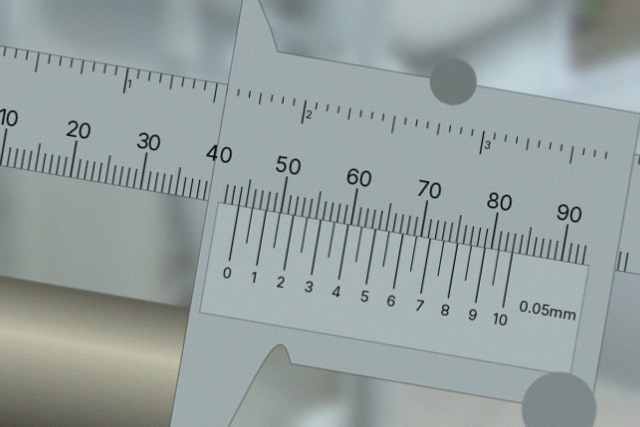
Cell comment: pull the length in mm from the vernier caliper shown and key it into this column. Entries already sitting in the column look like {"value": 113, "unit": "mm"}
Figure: {"value": 44.0, "unit": "mm"}
